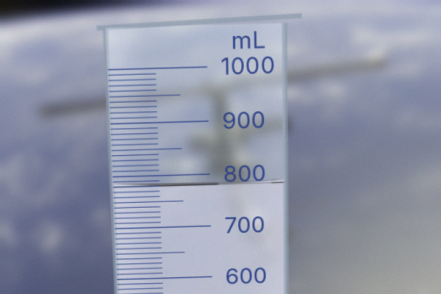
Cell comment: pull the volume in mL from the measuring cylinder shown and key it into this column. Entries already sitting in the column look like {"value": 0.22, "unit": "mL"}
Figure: {"value": 780, "unit": "mL"}
